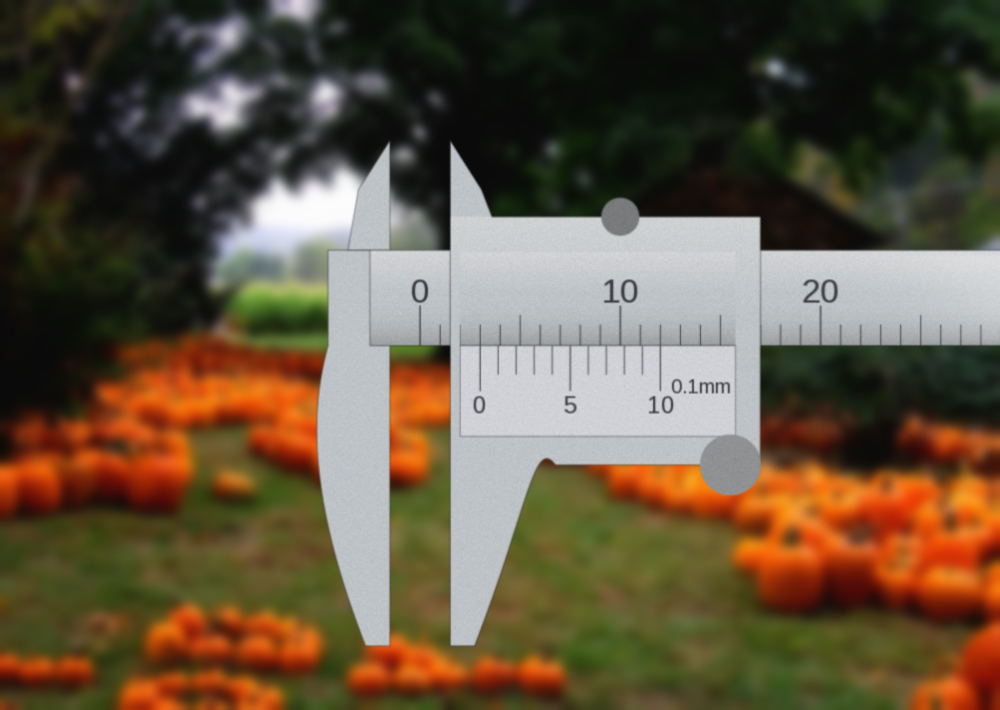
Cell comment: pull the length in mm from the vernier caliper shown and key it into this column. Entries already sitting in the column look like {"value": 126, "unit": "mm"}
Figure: {"value": 3.0, "unit": "mm"}
